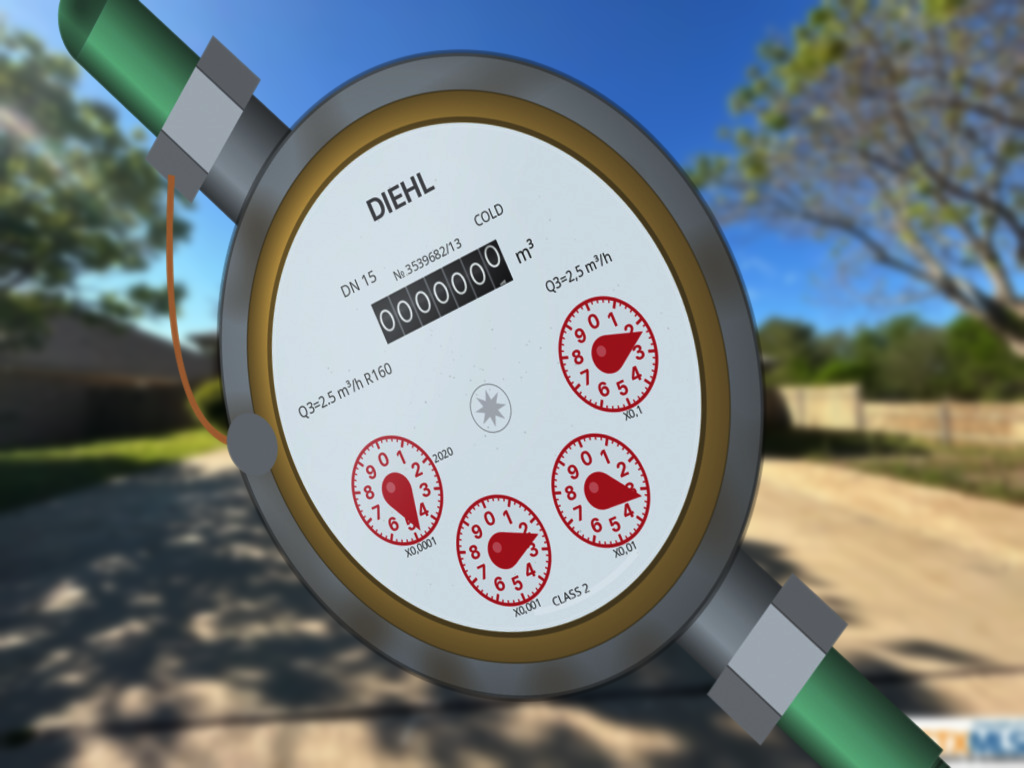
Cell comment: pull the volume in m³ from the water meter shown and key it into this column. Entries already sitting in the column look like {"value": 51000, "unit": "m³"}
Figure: {"value": 0.2324, "unit": "m³"}
